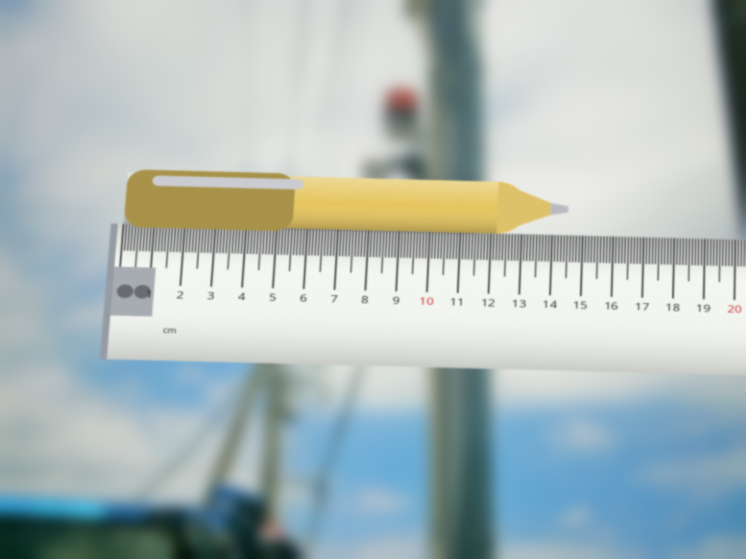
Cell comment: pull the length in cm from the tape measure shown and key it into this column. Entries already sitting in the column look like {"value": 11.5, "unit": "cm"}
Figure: {"value": 14.5, "unit": "cm"}
